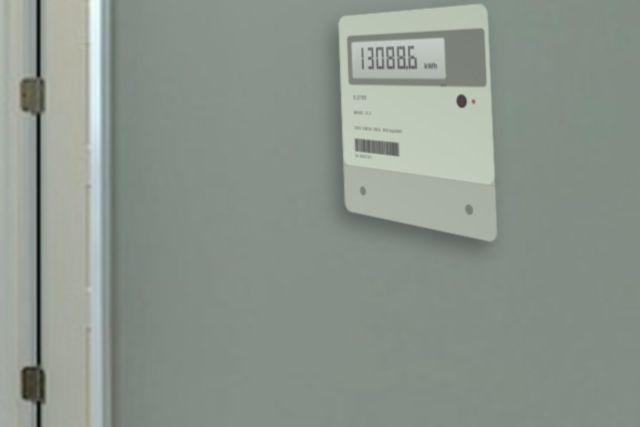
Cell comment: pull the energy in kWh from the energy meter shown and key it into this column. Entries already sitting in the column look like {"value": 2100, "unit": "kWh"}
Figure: {"value": 13088.6, "unit": "kWh"}
